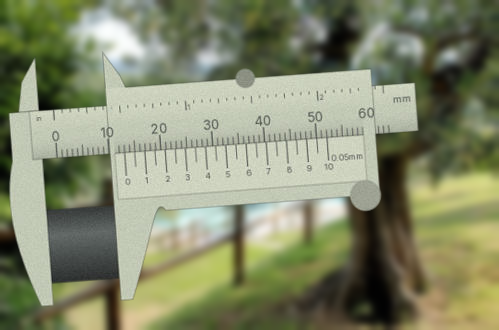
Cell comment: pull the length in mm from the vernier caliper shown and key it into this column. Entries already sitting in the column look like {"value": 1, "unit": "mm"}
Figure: {"value": 13.0, "unit": "mm"}
